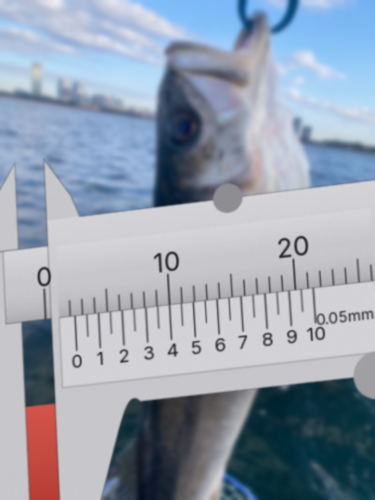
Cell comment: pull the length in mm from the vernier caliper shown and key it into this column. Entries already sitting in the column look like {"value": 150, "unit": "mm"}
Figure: {"value": 2.4, "unit": "mm"}
